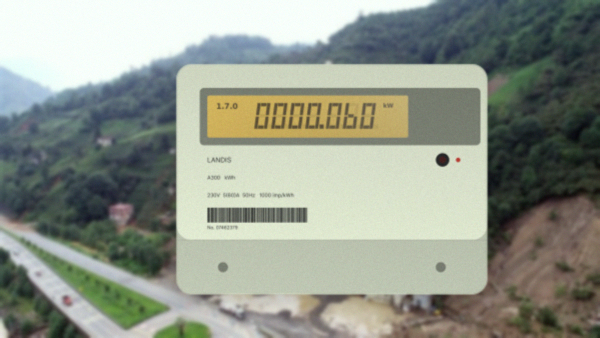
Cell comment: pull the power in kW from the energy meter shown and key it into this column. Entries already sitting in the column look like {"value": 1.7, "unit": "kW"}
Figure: {"value": 0.060, "unit": "kW"}
